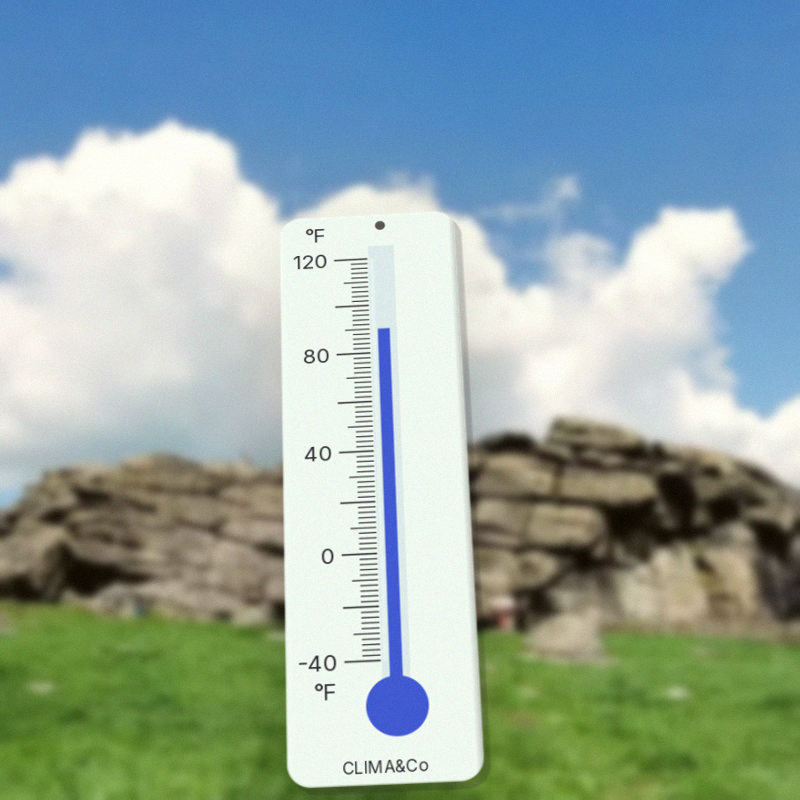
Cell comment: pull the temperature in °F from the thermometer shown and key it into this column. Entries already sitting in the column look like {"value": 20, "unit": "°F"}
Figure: {"value": 90, "unit": "°F"}
